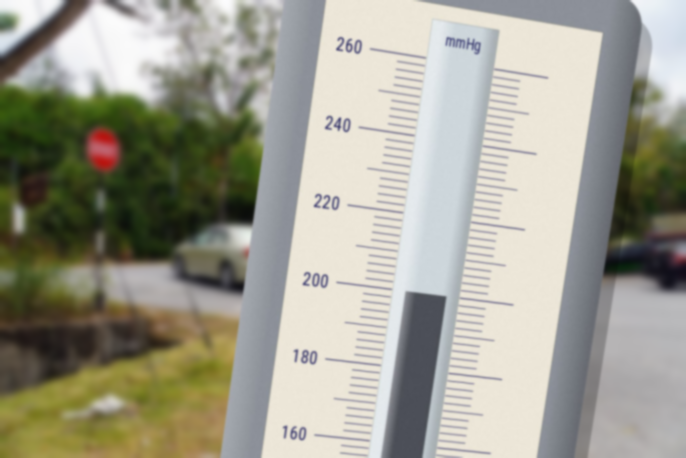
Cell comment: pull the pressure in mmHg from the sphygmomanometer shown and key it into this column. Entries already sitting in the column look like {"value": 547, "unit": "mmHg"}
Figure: {"value": 200, "unit": "mmHg"}
